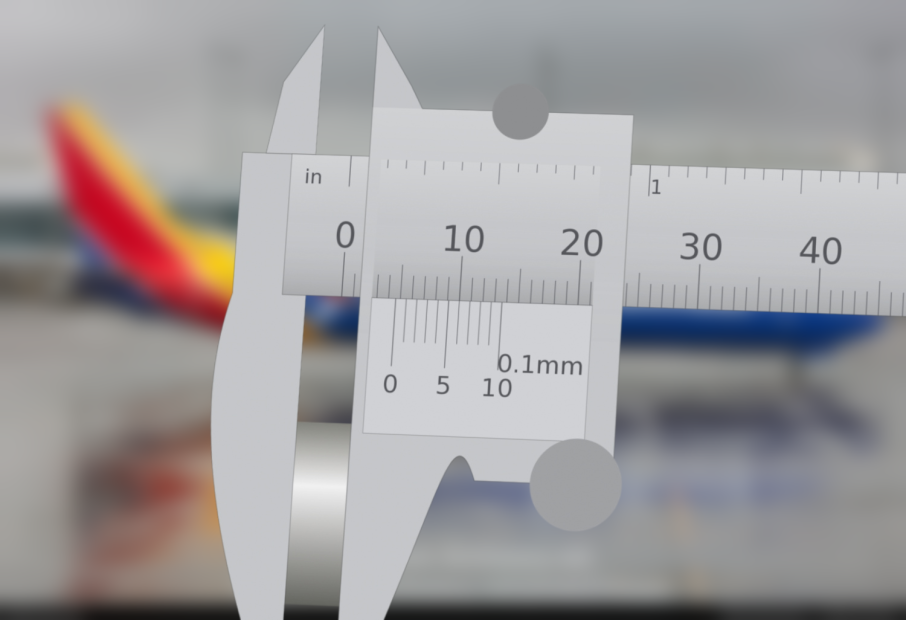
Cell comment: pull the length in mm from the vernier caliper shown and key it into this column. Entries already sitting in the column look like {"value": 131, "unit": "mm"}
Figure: {"value": 4.6, "unit": "mm"}
